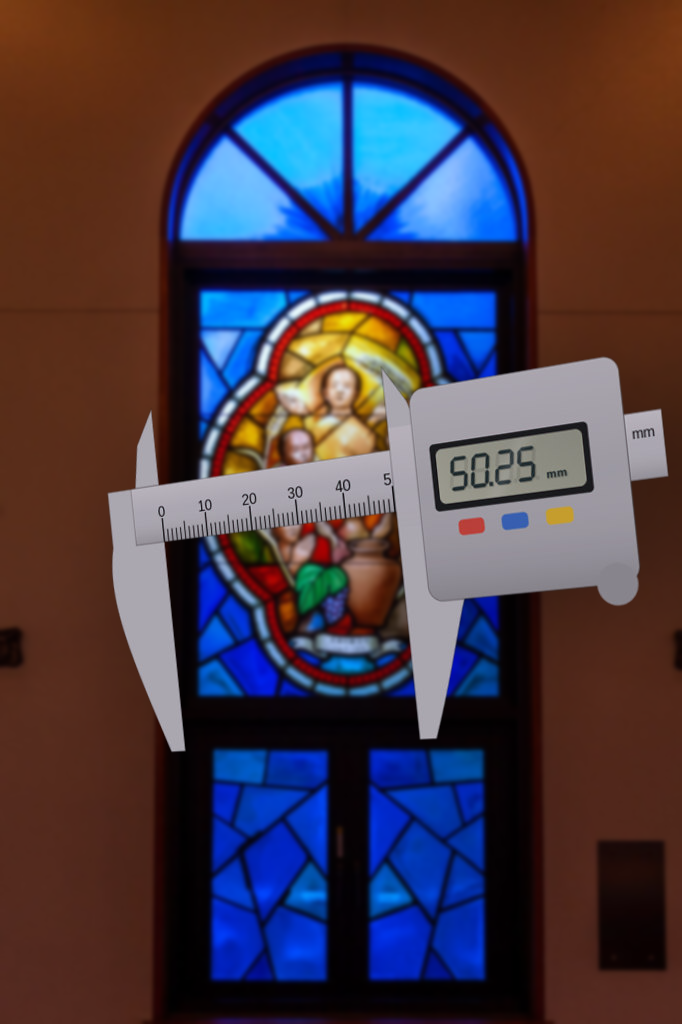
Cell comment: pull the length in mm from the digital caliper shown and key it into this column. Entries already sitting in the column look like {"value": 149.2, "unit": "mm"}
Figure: {"value": 50.25, "unit": "mm"}
